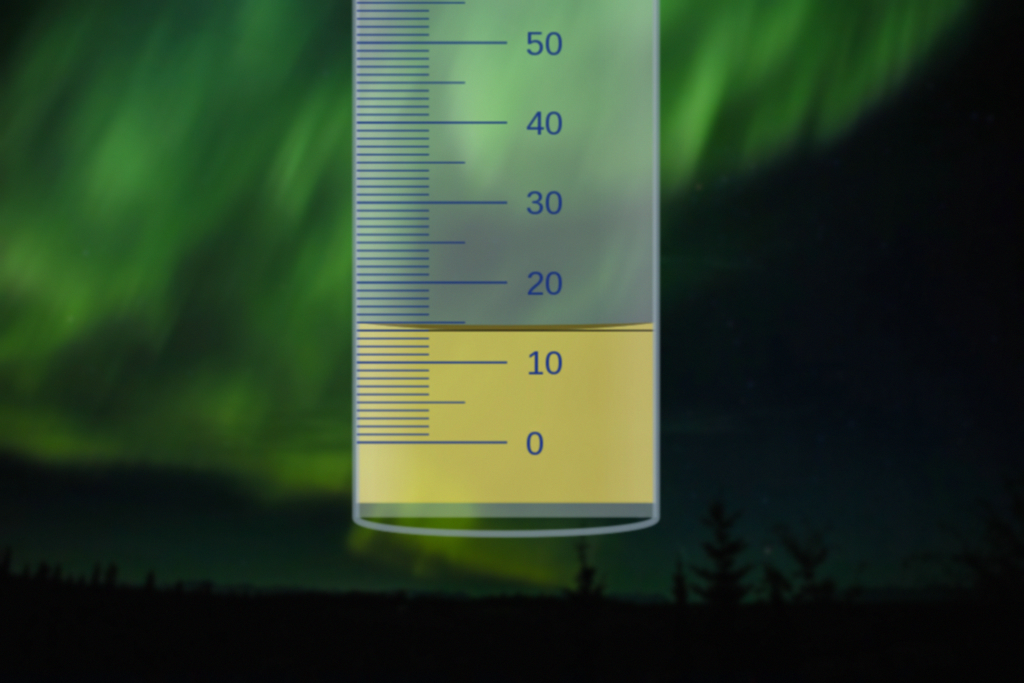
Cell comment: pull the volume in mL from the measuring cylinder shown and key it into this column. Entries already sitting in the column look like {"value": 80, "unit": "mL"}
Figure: {"value": 14, "unit": "mL"}
